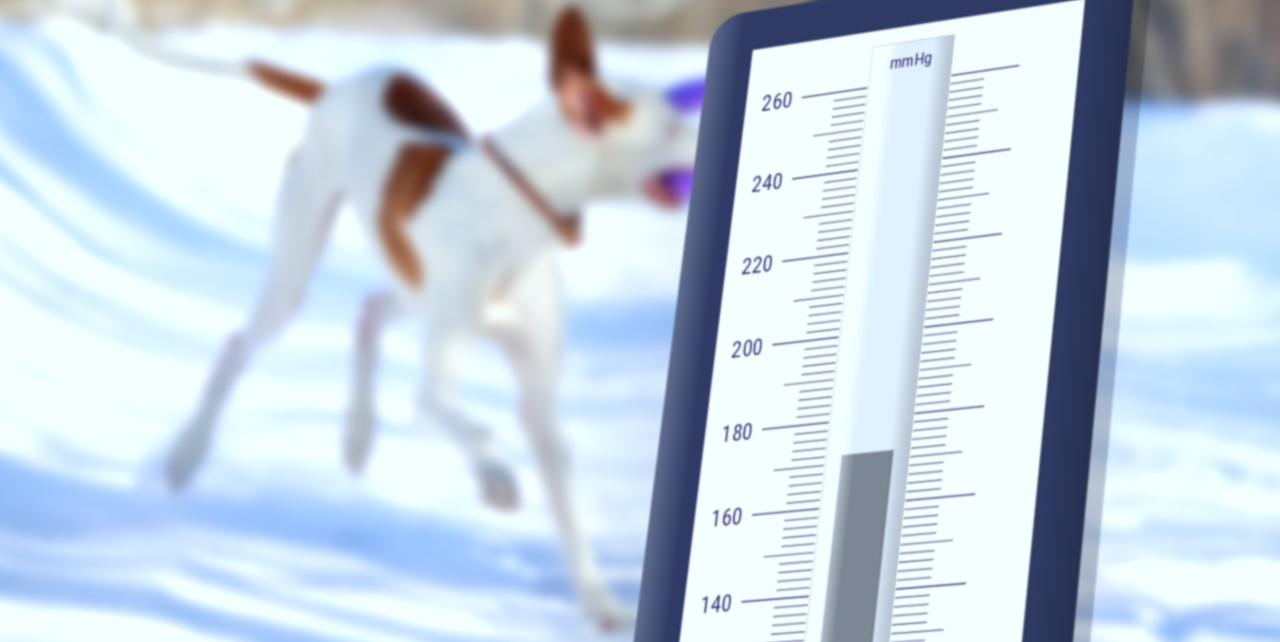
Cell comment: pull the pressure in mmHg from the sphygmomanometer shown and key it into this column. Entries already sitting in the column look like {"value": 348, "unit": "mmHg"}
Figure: {"value": 172, "unit": "mmHg"}
